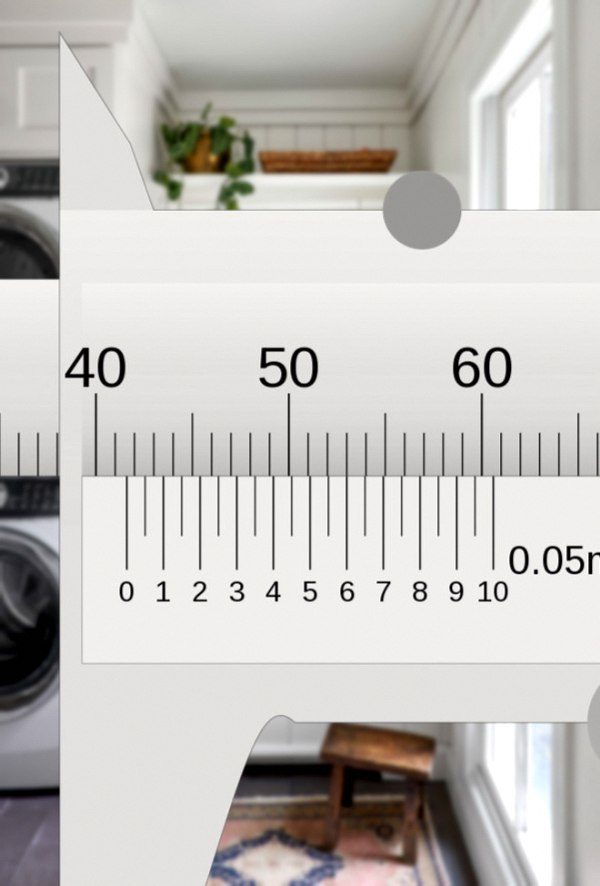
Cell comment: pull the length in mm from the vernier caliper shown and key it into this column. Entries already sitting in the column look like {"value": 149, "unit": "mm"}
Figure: {"value": 41.6, "unit": "mm"}
